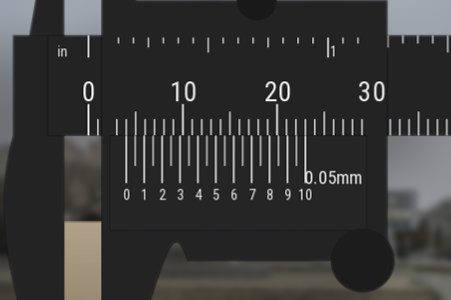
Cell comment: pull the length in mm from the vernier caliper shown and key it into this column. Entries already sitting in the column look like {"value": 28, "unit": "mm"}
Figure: {"value": 4.0, "unit": "mm"}
